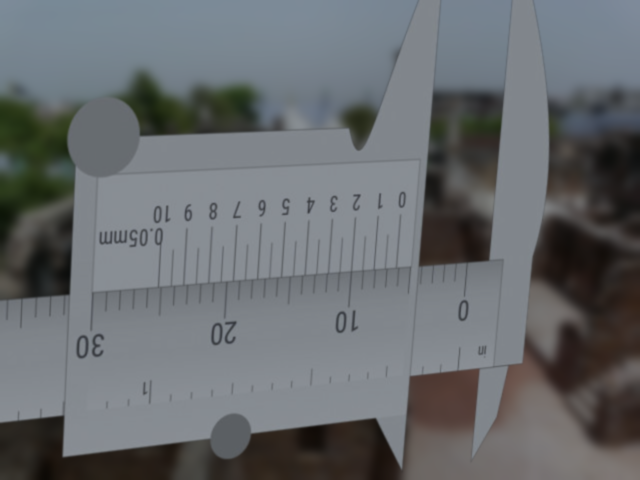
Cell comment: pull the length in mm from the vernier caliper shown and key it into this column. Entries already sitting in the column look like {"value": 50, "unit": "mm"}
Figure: {"value": 6.2, "unit": "mm"}
